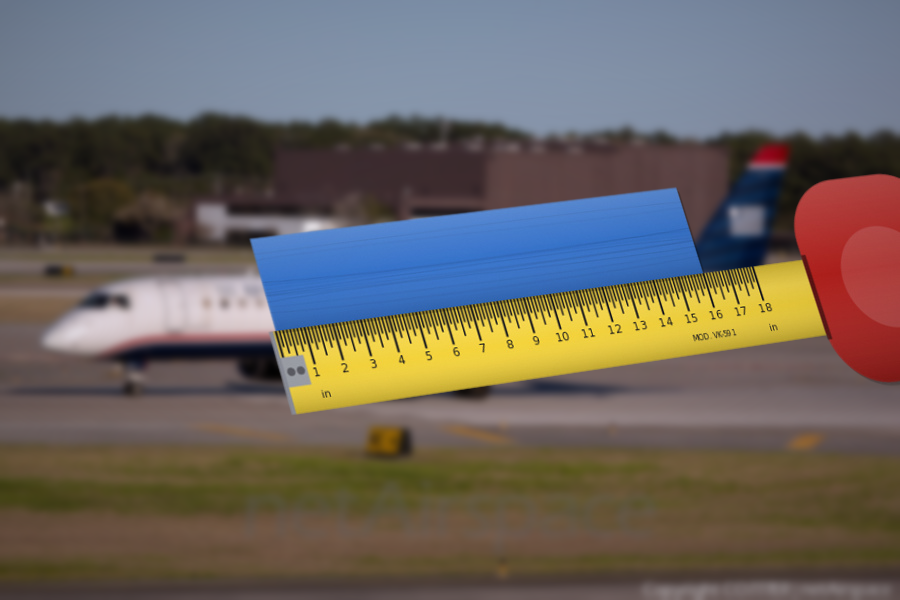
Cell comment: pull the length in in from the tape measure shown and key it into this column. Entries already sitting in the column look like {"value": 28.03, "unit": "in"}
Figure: {"value": 16, "unit": "in"}
